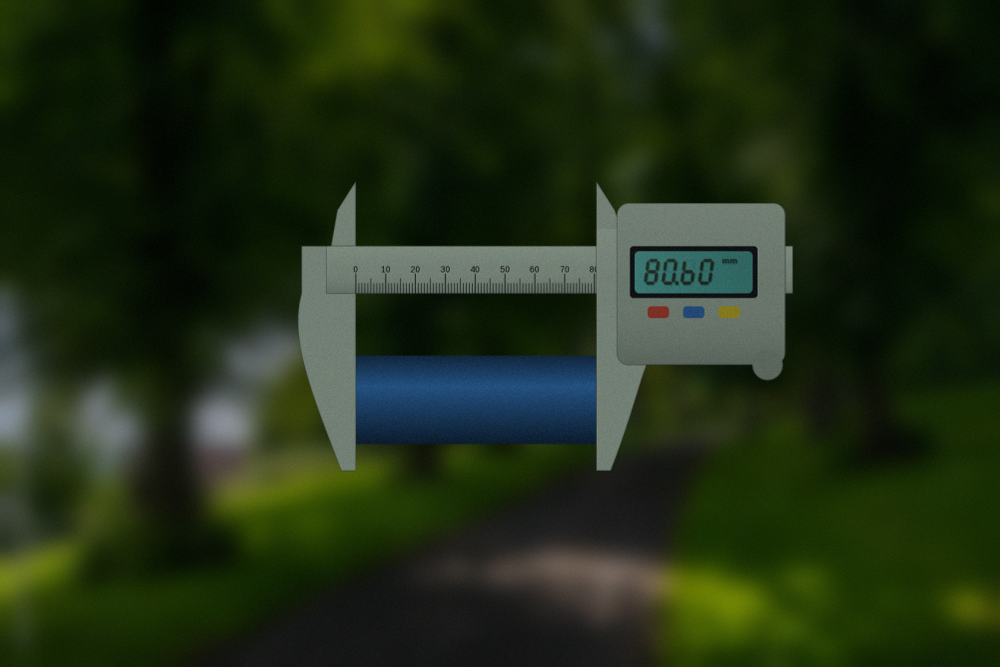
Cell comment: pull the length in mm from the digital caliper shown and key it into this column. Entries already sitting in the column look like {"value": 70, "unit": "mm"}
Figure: {"value": 80.60, "unit": "mm"}
